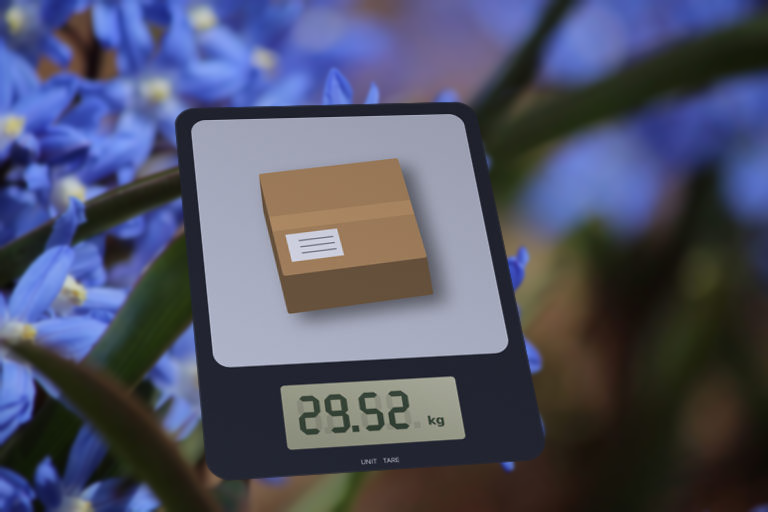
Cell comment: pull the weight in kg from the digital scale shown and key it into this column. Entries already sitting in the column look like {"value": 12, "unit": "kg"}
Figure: {"value": 29.52, "unit": "kg"}
